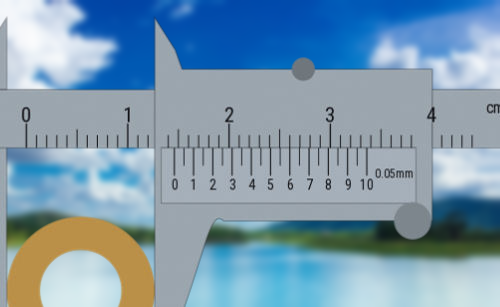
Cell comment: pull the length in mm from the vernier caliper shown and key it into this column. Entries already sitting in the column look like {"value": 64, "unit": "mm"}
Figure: {"value": 14.6, "unit": "mm"}
